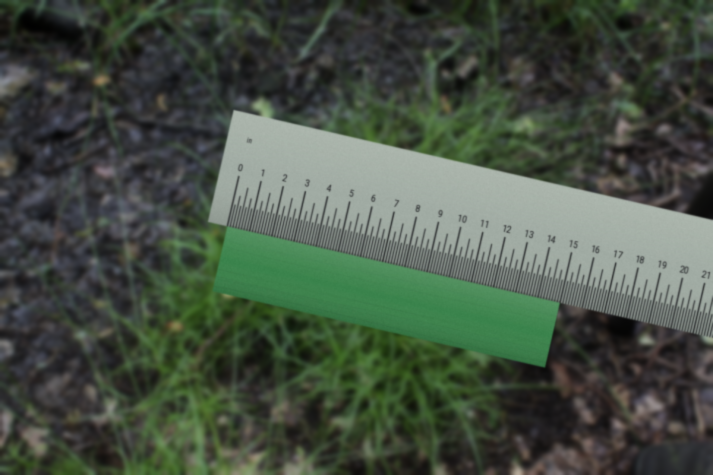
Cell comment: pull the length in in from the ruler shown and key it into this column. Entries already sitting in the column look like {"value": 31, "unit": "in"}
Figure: {"value": 15, "unit": "in"}
